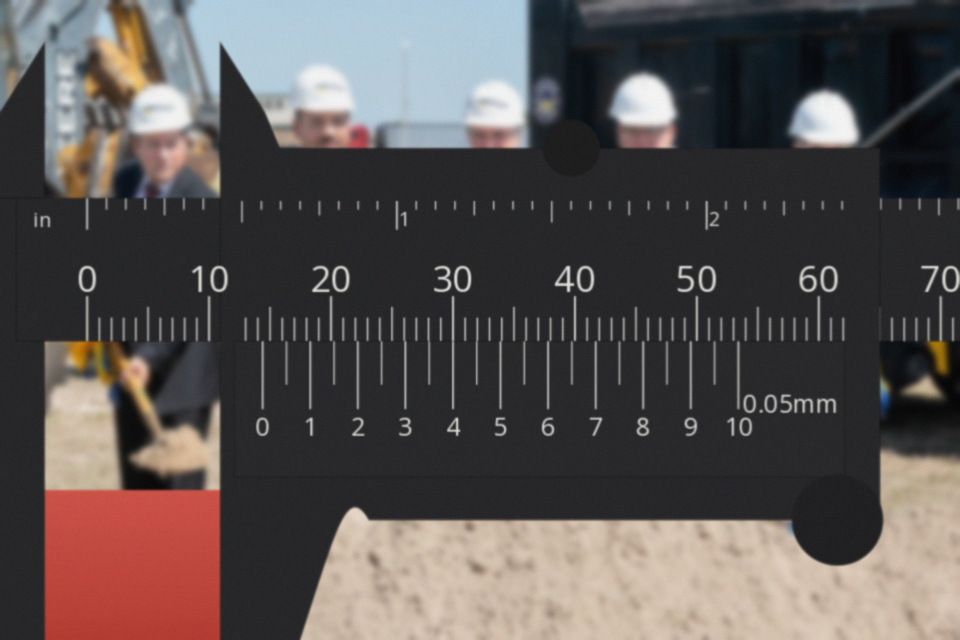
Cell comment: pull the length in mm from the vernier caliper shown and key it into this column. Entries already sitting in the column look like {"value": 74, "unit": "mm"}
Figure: {"value": 14.4, "unit": "mm"}
